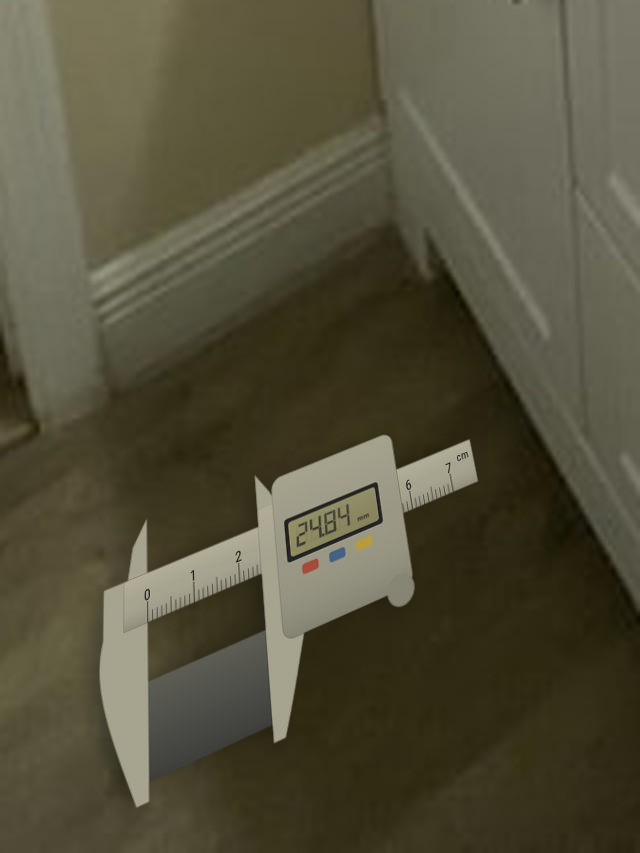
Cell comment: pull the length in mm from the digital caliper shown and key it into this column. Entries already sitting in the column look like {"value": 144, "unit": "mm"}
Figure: {"value": 24.84, "unit": "mm"}
